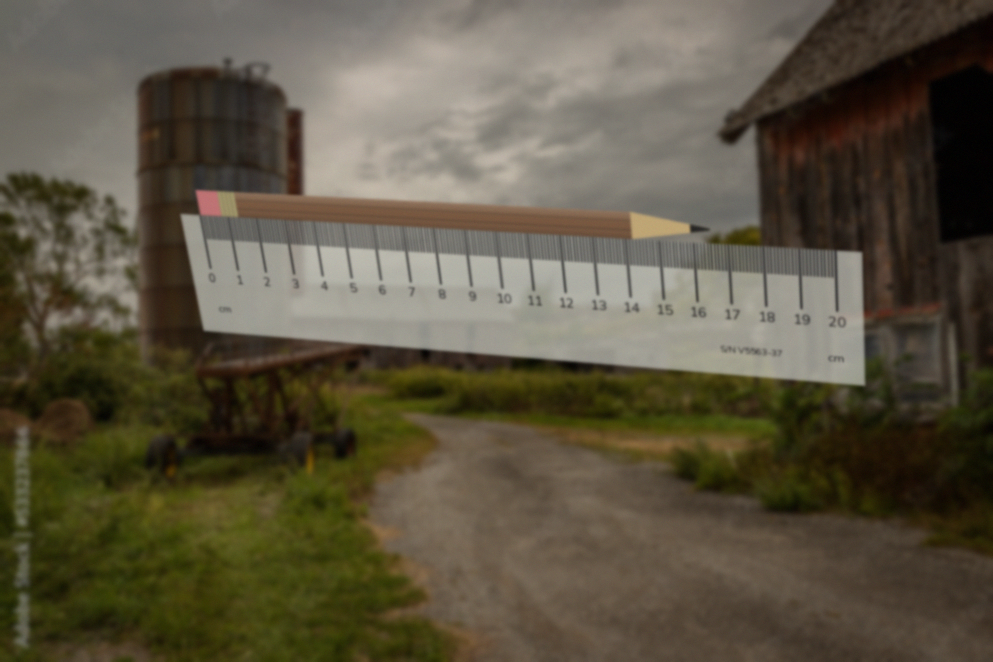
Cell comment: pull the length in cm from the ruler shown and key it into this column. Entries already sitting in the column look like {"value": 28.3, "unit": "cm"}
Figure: {"value": 16.5, "unit": "cm"}
